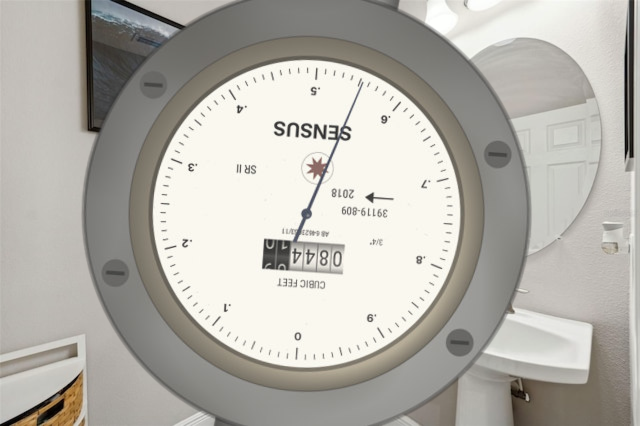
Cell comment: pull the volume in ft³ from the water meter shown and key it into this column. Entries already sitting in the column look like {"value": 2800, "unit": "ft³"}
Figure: {"value": 84409.55, "unit": "ft³"}
